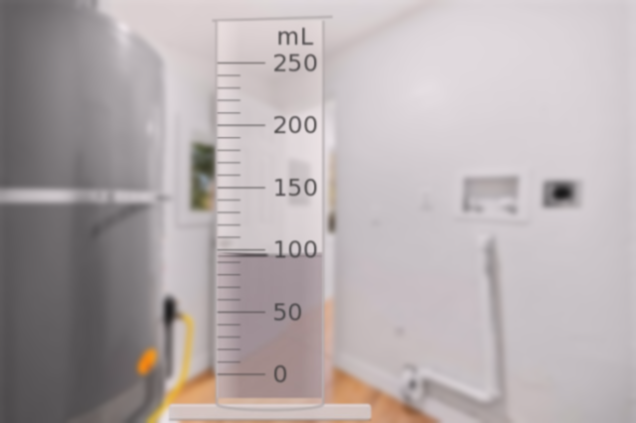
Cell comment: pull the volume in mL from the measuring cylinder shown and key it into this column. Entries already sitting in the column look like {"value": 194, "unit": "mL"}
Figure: {"value": 95, "unit": "mL"}
